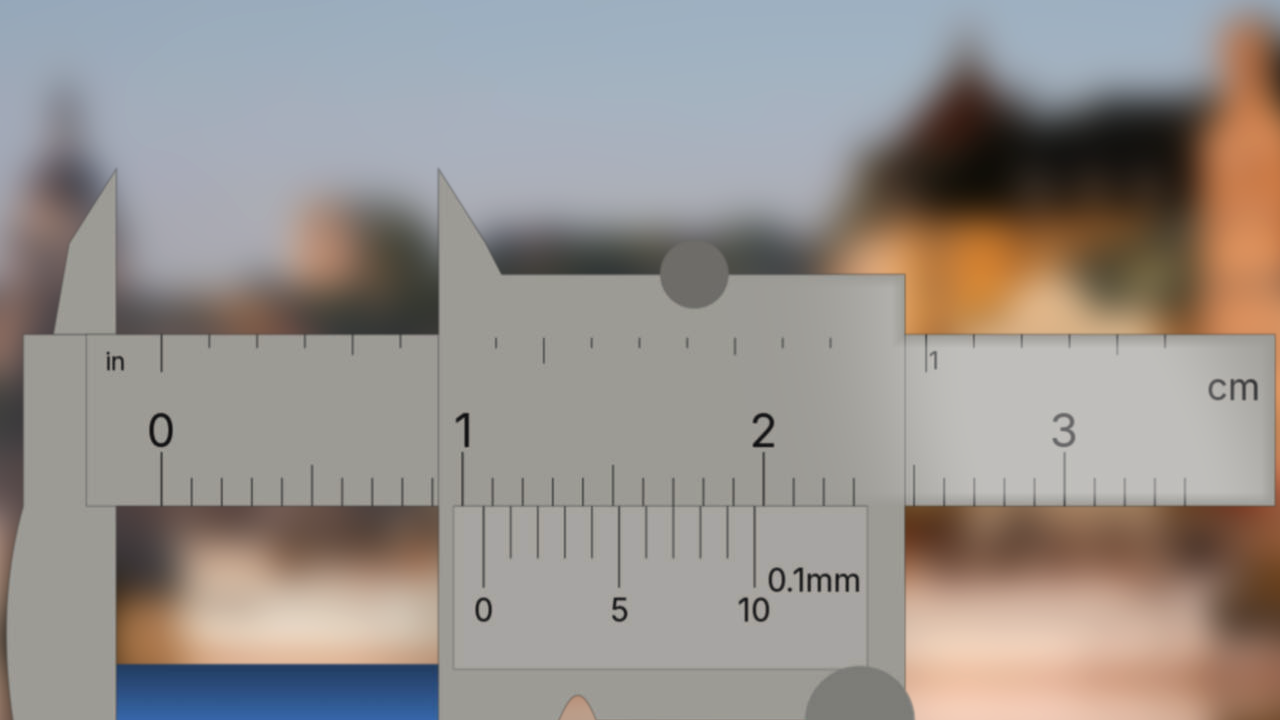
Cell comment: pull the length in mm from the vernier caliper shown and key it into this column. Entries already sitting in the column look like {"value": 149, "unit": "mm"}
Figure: {"value": 10.7, "unit": "mm"}
